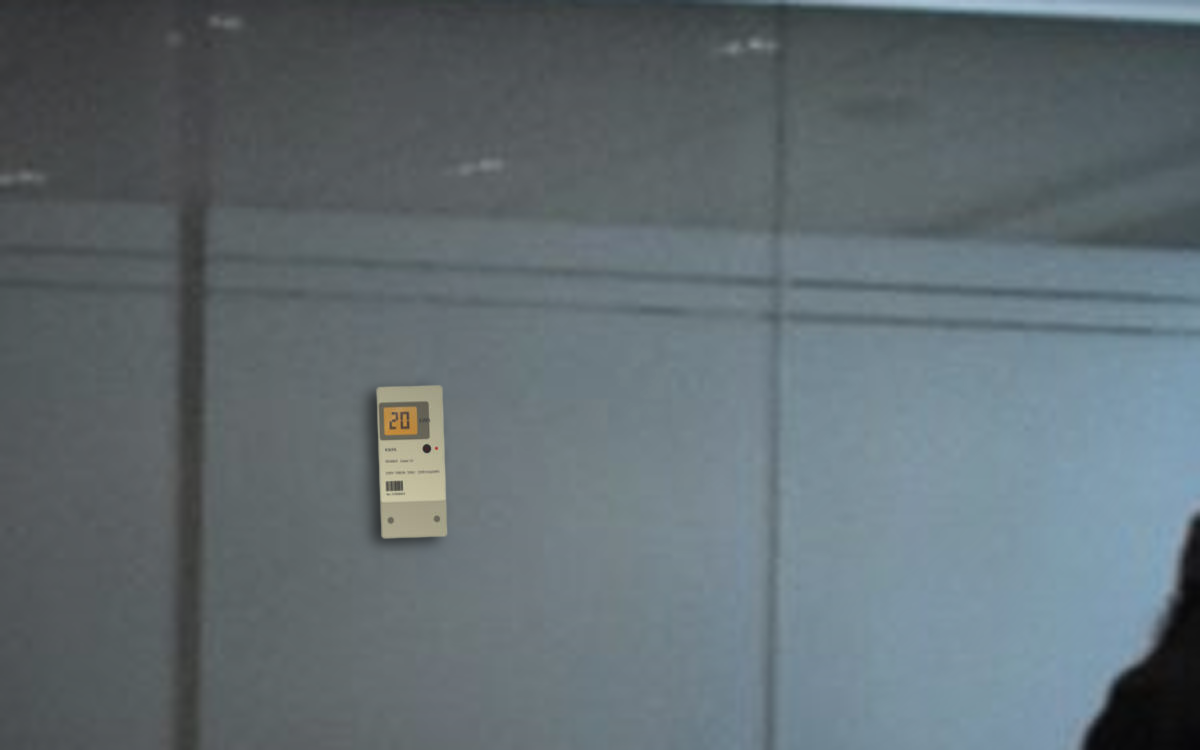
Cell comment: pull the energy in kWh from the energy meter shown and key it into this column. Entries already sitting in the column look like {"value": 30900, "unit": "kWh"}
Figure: {"value": 20, "unit": "kWh"}
